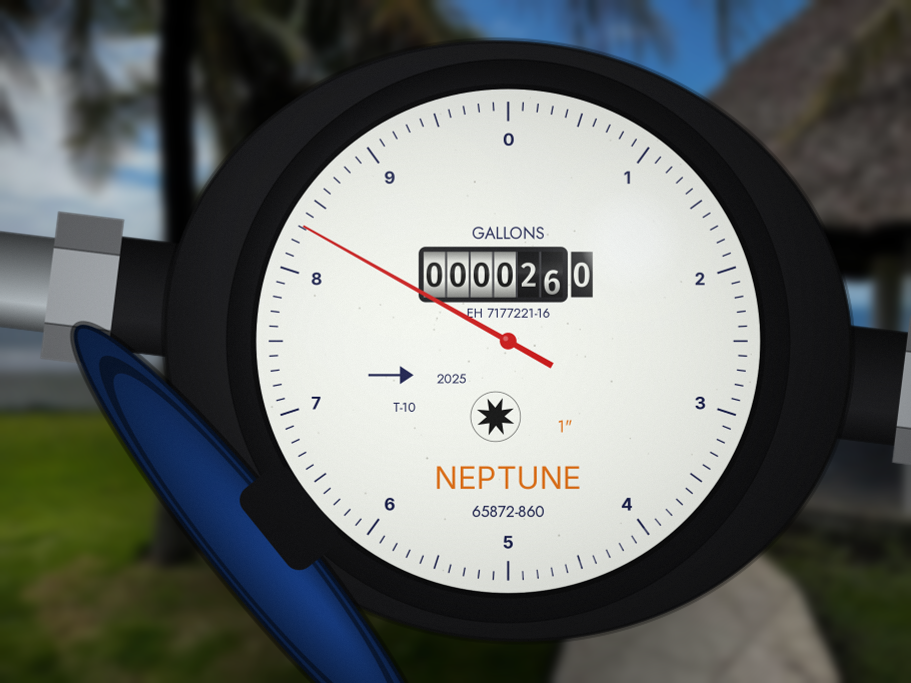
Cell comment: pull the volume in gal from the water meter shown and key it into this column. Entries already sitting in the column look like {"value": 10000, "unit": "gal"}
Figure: {"value": 258.3, "unit": "gal"}
